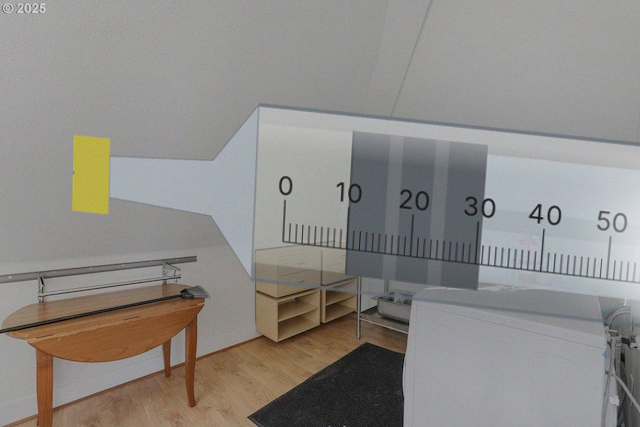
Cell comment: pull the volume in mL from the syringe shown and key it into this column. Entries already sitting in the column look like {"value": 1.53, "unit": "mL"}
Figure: {"value": 10, "unit": "mL"}
